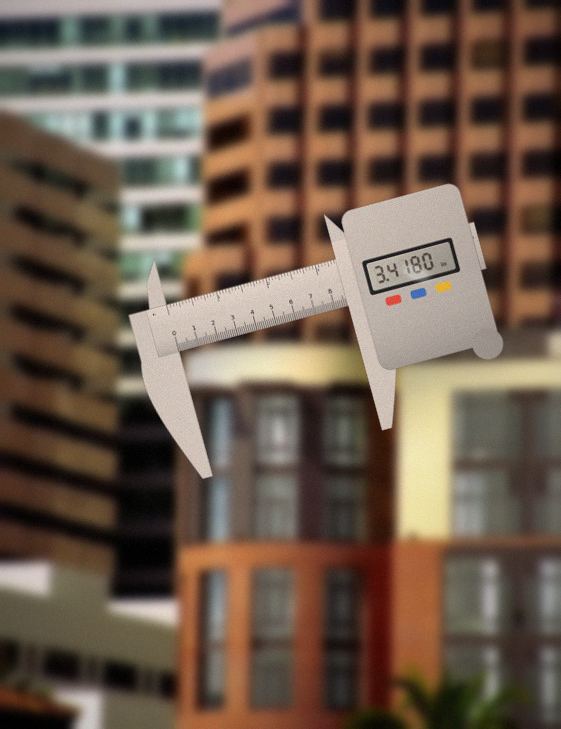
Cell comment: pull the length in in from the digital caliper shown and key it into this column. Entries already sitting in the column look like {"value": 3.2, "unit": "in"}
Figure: {"value": 3.4180, "unit": "in"}
